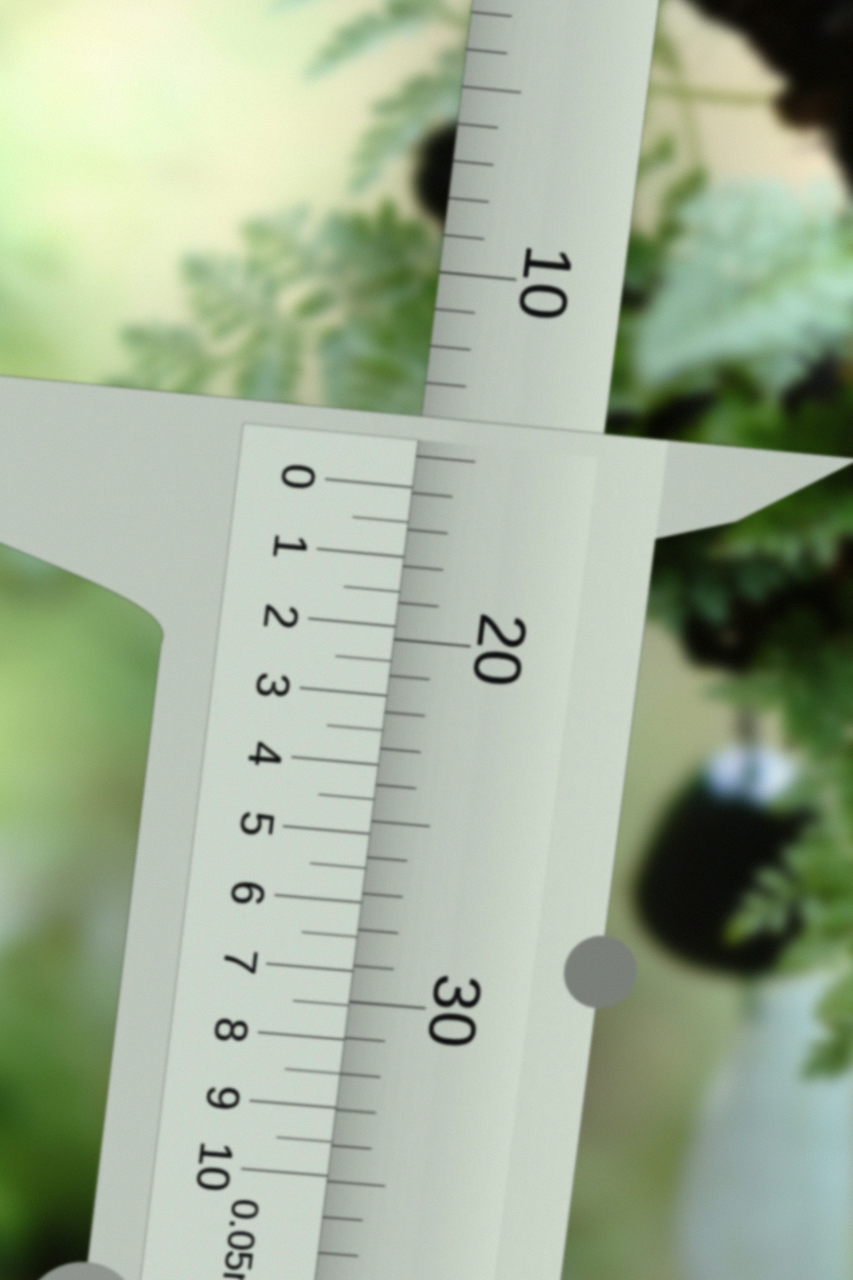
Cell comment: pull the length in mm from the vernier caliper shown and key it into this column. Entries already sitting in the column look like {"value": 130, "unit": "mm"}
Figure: {"value": 15.85, "unit": "mm"}
